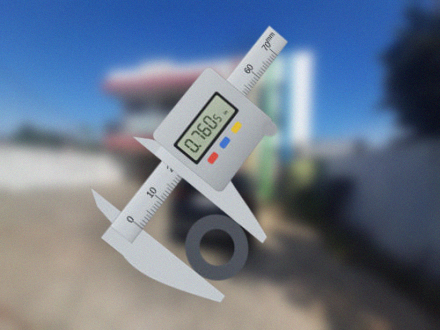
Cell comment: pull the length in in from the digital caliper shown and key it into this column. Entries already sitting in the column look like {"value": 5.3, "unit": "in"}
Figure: {"value": 0.7605, "unit": "in"}
